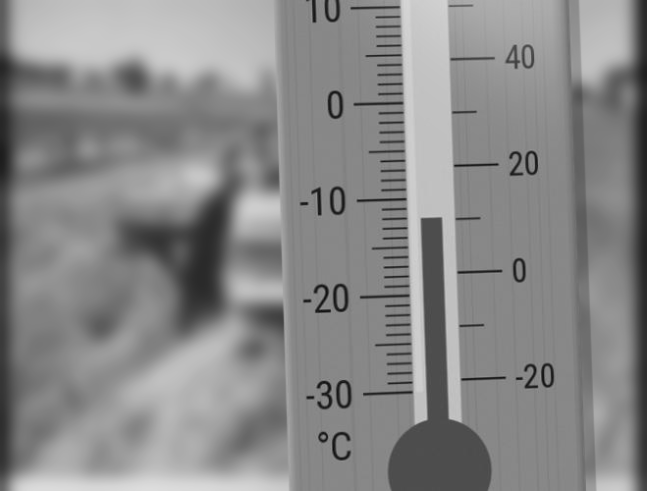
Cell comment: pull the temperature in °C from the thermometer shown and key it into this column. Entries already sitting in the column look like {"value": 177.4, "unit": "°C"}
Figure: {"value": -12, "unit": "°C"}
